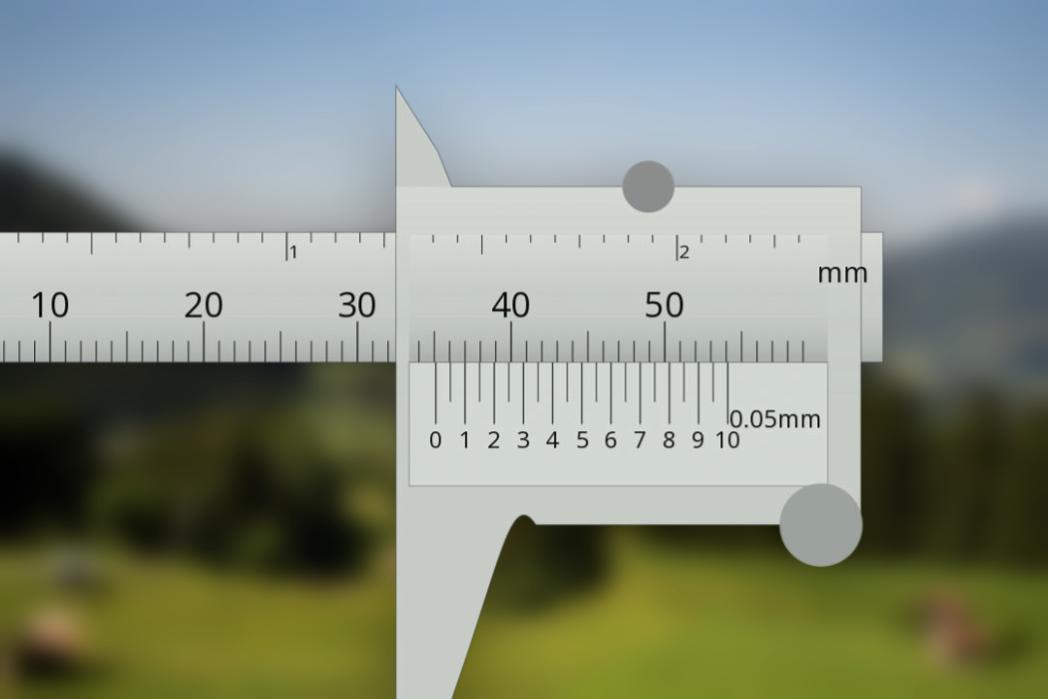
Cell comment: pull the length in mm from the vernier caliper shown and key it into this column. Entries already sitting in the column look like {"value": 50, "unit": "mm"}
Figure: {"value": 35.1, "unit": "mm"}
